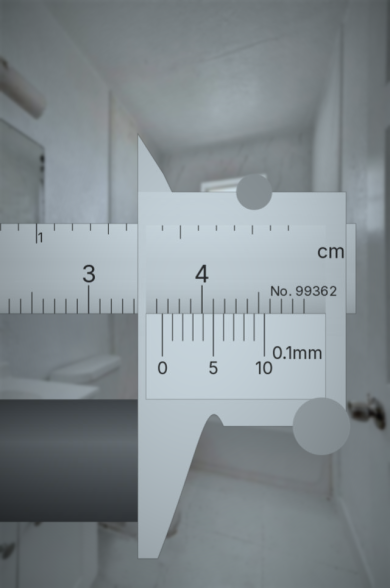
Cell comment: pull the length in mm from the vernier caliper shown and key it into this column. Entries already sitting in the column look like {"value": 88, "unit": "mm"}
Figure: {"value": 36.5, "unit": "mm"}
